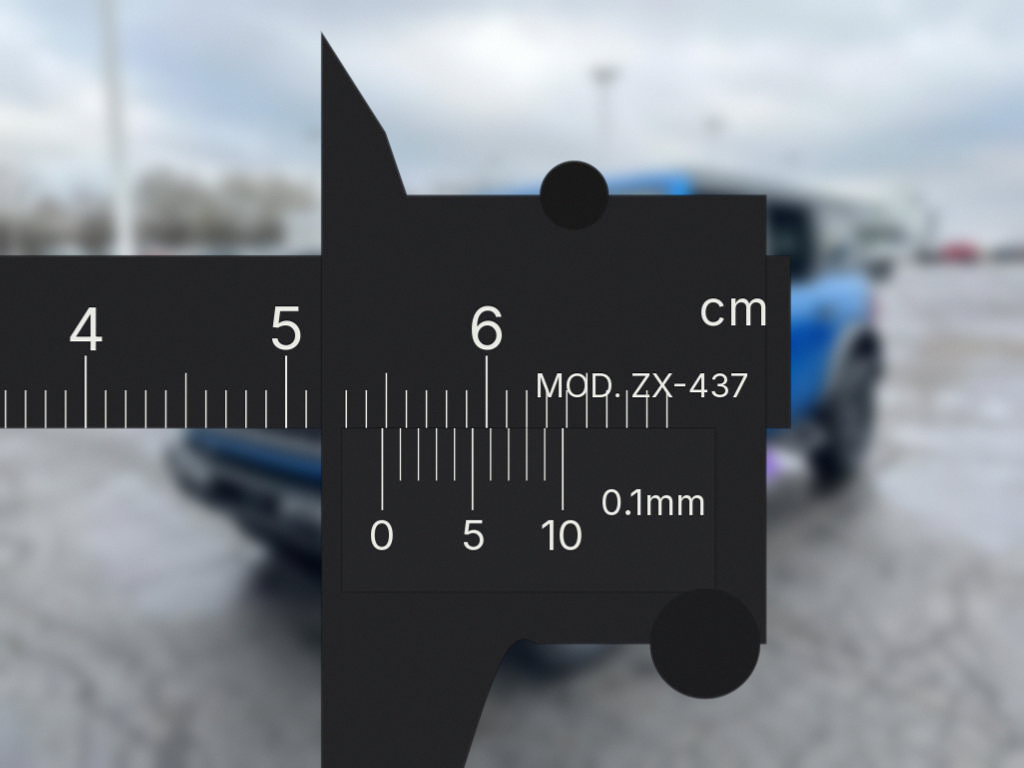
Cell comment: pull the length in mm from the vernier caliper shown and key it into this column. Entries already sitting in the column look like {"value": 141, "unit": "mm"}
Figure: {"value": 54.8, "unit": "mm"}
